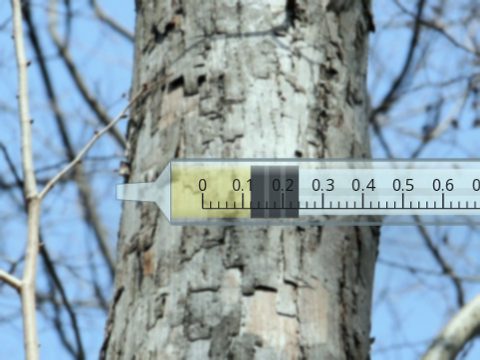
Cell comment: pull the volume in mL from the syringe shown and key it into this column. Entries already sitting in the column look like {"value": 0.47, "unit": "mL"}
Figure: {"value": 0.12, "unit": "mL"}
